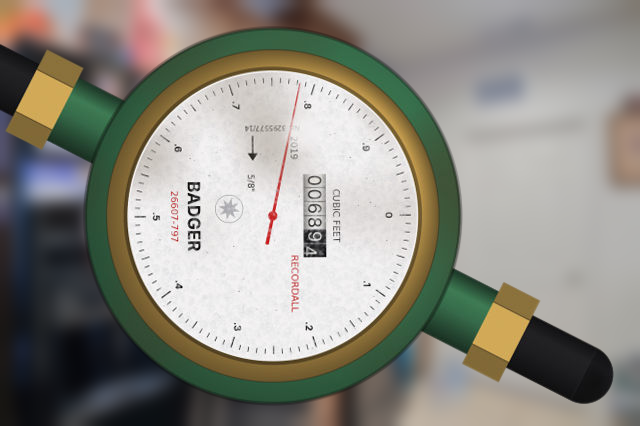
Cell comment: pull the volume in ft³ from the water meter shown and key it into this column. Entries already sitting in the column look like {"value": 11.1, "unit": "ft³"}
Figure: {"value": 6893.78, "unit": "ft³"}
